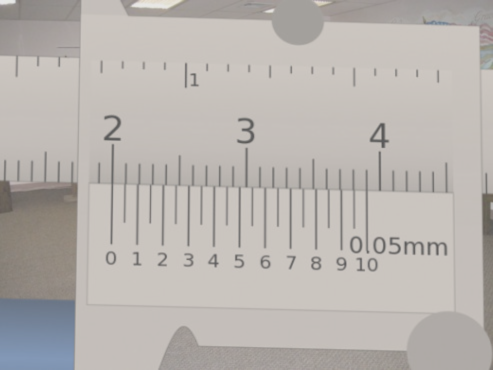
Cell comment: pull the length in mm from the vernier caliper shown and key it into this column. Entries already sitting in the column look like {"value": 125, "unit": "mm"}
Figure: {"value": 20.0, "unit": "mm"}
